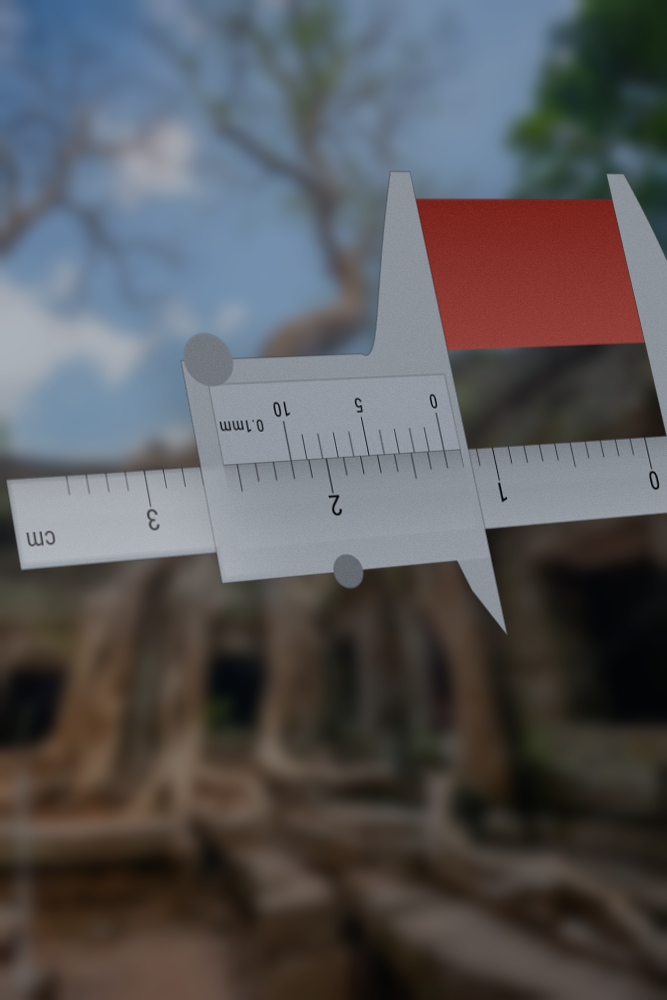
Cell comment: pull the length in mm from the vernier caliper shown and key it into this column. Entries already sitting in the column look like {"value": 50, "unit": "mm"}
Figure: {"value": 13.0, "unit": "mm"}
